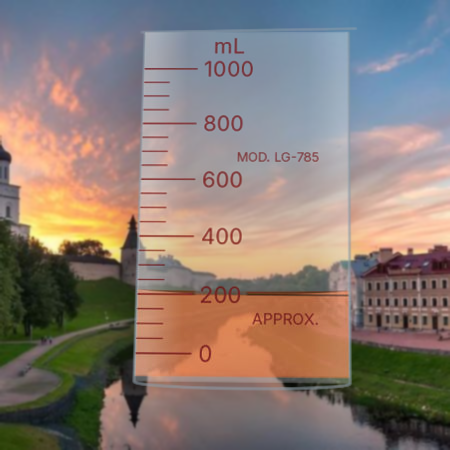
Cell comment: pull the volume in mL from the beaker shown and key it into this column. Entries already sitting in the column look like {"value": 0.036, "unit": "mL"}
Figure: {"value": 200, "unit": "mL"}
